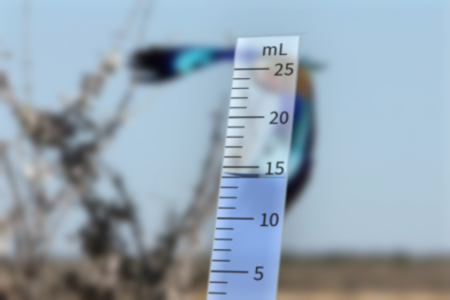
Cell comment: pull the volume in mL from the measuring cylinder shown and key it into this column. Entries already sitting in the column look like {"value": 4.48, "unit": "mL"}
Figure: {"value": 14, "unit": "mL"}
